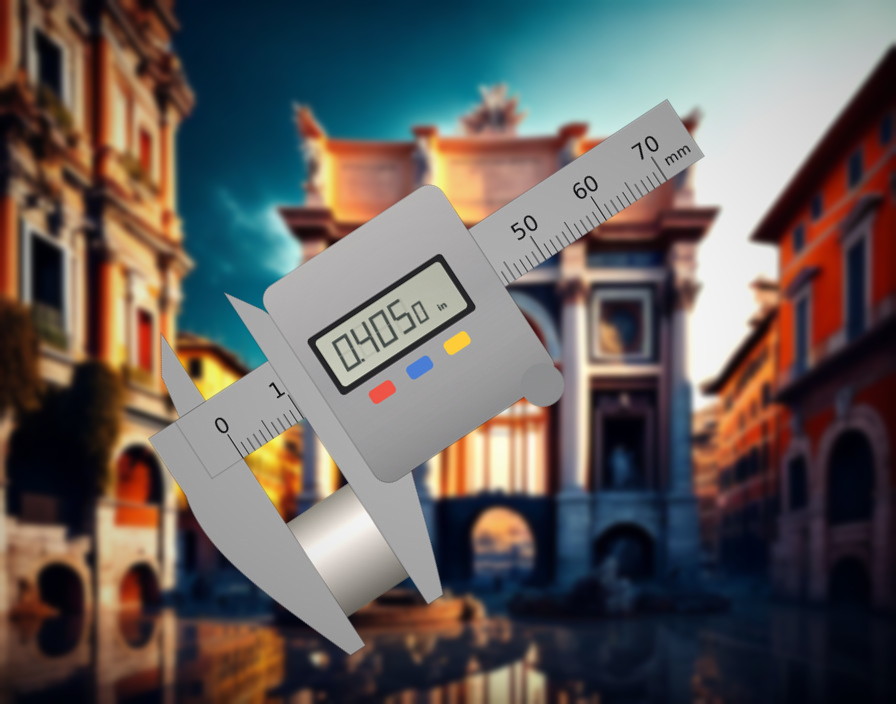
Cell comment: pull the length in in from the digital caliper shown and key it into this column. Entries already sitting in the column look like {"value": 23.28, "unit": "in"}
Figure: {"value": 0.4050, "unit": "in"}
